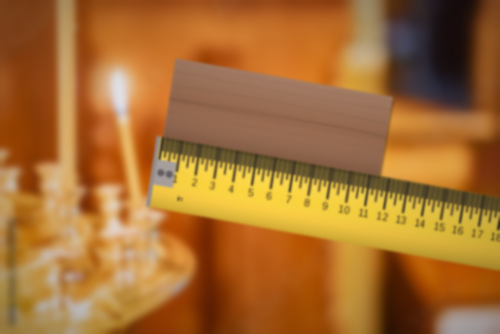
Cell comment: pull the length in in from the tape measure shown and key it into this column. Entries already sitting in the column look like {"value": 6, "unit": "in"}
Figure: {"value": 11.5, "unit": "in"}
